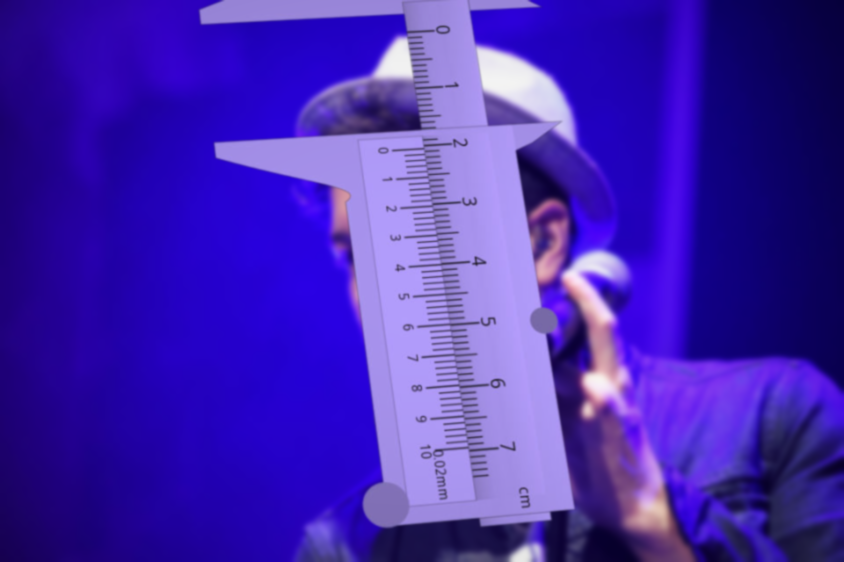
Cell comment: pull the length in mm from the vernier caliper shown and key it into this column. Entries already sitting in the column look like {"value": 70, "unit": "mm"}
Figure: {"value": 20.5, "unit": "mm"}
